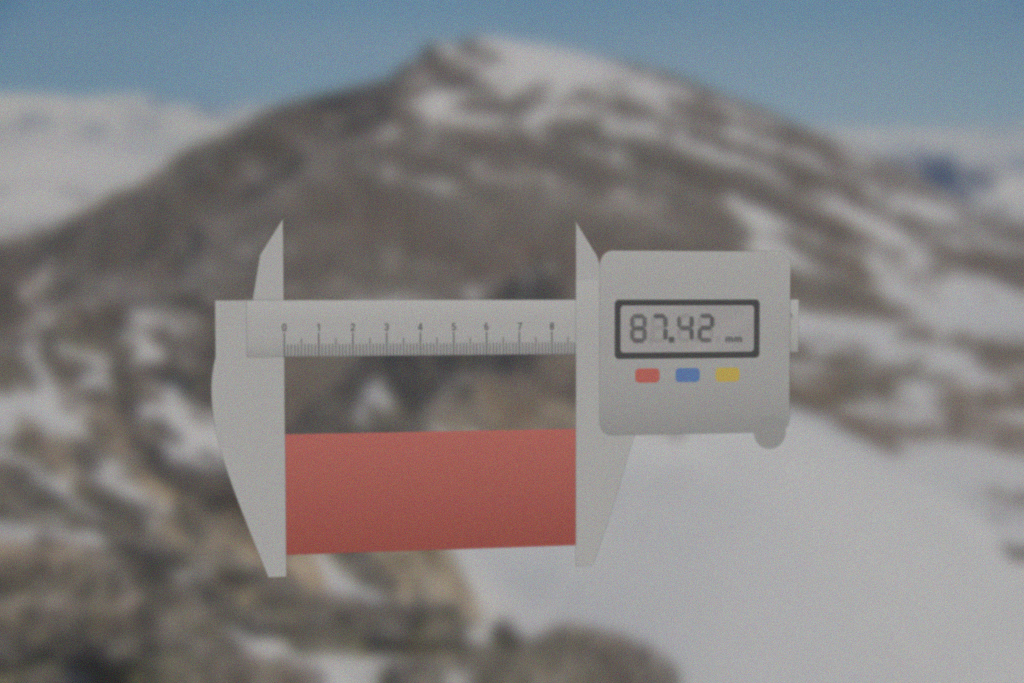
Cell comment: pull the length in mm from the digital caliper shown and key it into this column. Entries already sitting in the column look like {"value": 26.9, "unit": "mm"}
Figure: {"value": 87.42, "unit": "mm"}
